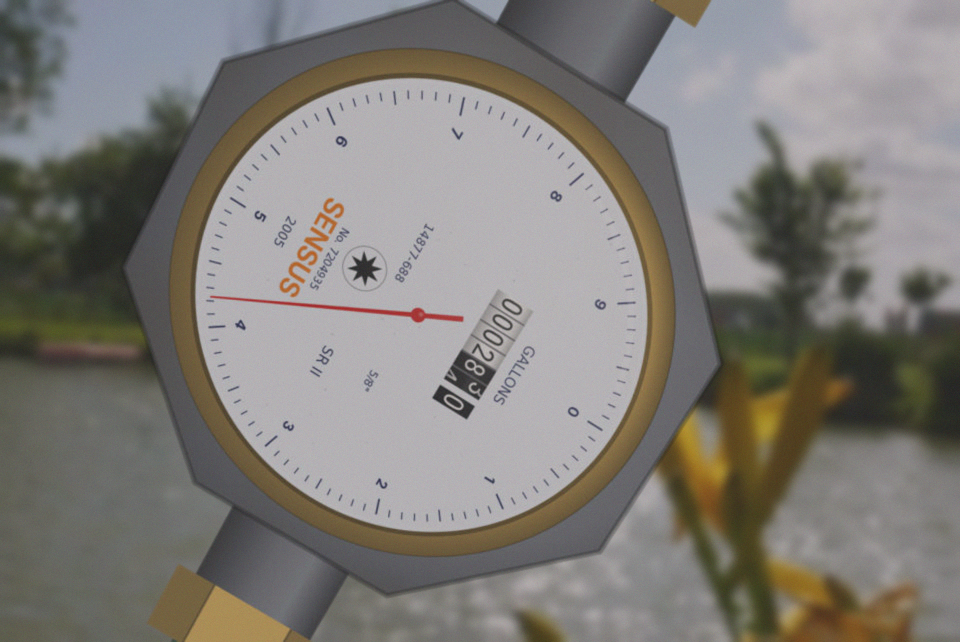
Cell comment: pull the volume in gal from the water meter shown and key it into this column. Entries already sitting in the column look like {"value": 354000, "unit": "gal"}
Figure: {"value": 2834.2, "unit": "gal"}
